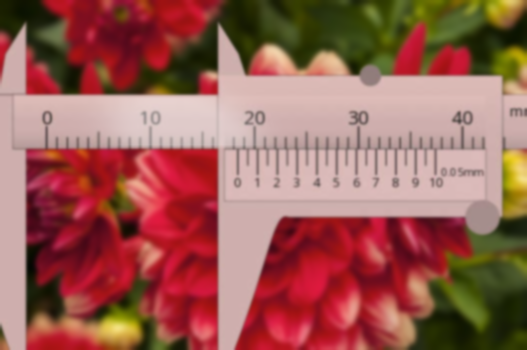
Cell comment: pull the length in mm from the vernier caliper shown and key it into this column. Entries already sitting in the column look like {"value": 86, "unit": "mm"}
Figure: {"value": 18.4, "unit": "mm"}
